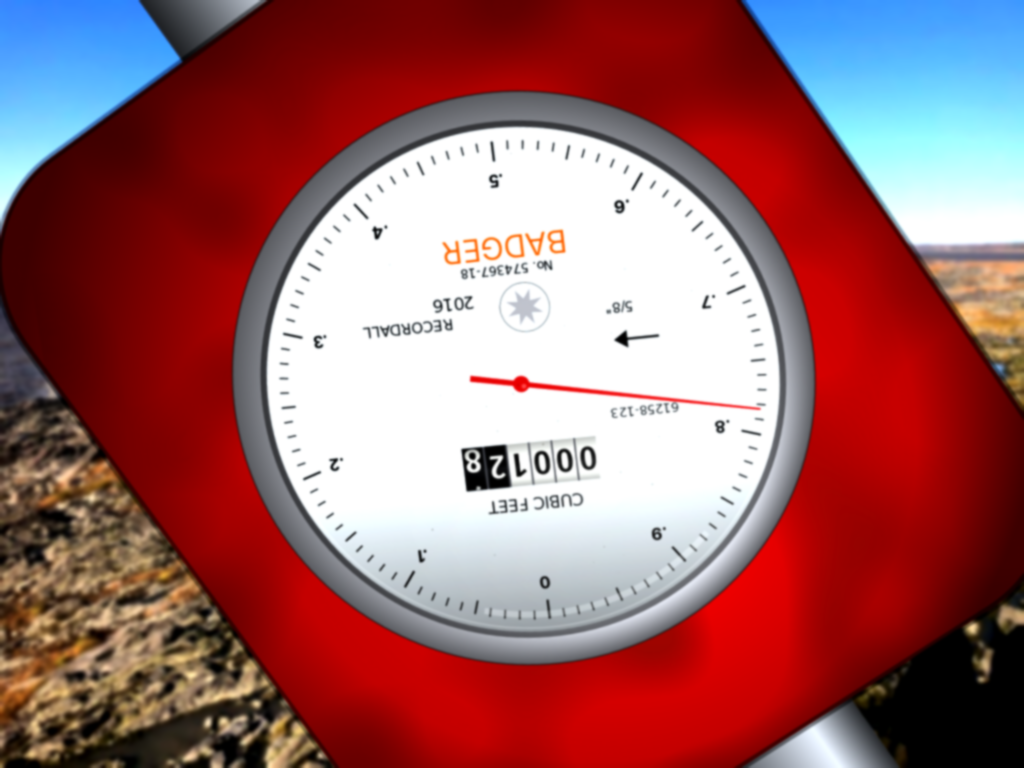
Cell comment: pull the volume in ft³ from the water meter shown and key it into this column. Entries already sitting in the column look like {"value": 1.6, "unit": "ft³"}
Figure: {"value": 127.78, "unit": "ft³"}
